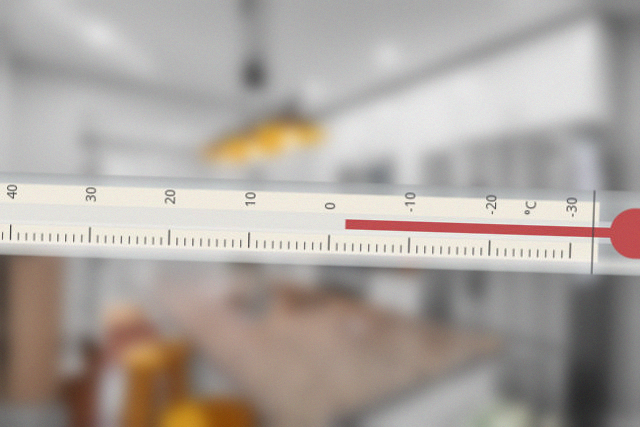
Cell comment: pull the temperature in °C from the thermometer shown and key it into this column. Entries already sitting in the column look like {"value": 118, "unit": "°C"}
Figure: {"value": -2, "unit": "°C"}
